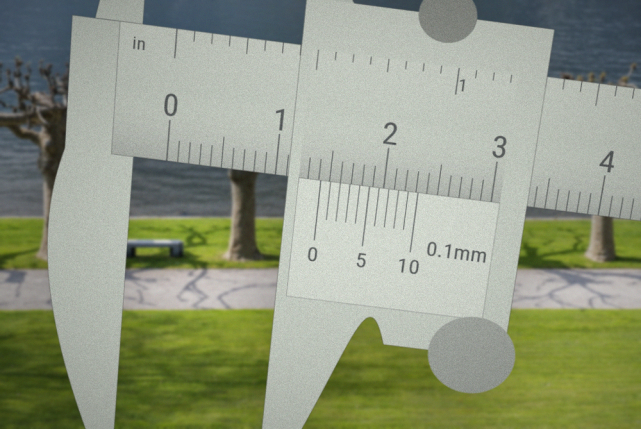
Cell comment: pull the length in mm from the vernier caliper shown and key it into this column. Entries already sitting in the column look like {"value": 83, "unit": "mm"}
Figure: {"value": 14.2, "unit": "mm"}
